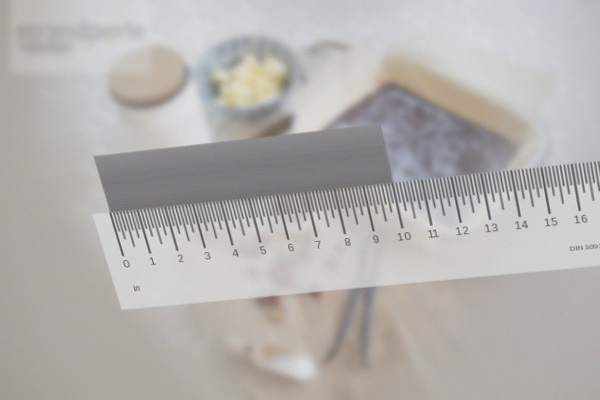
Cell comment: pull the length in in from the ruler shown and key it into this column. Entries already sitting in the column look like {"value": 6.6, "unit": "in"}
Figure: {"value": 10, "unit": "in"}
